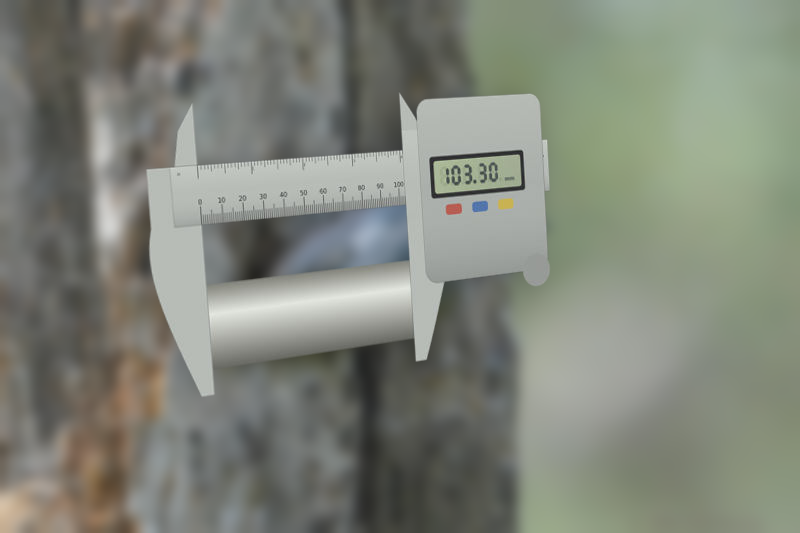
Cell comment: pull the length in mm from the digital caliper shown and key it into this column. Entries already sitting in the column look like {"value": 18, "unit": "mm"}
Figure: {"value": 103.30, "unit": "mm"}
